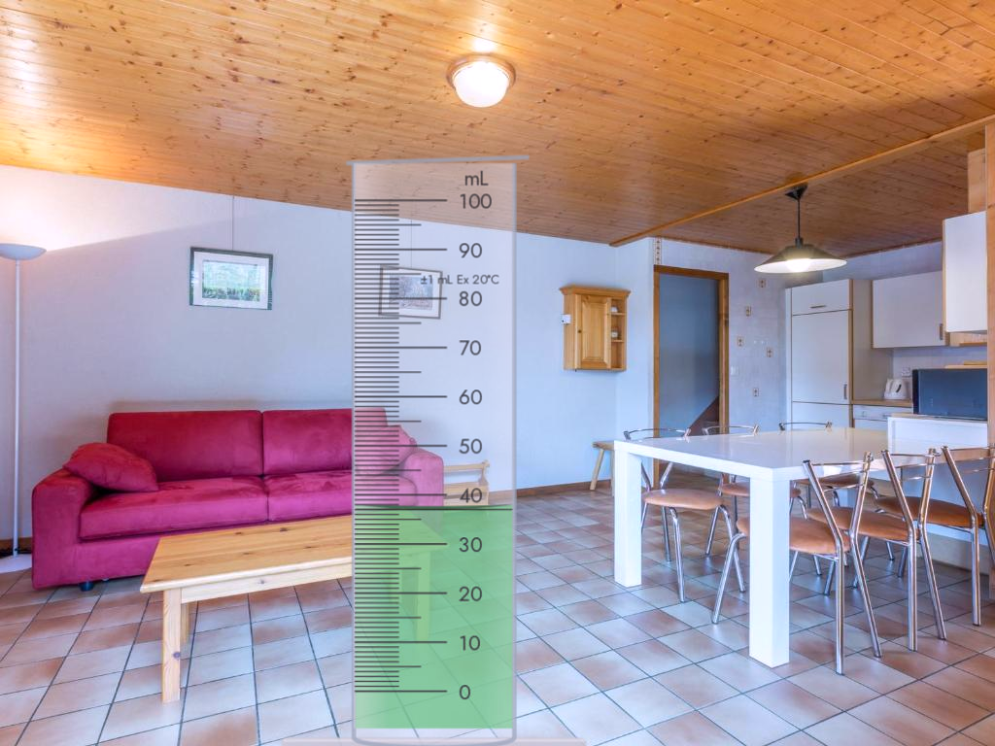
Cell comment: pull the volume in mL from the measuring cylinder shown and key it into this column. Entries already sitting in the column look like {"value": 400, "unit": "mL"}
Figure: {"value": 37, "unit": "mL"}
